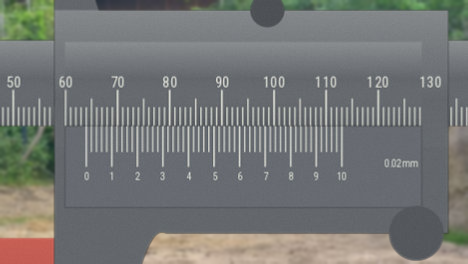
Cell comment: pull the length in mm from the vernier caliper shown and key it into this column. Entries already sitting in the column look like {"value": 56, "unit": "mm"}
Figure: {"value": 64.0, "unit": "mm"}
